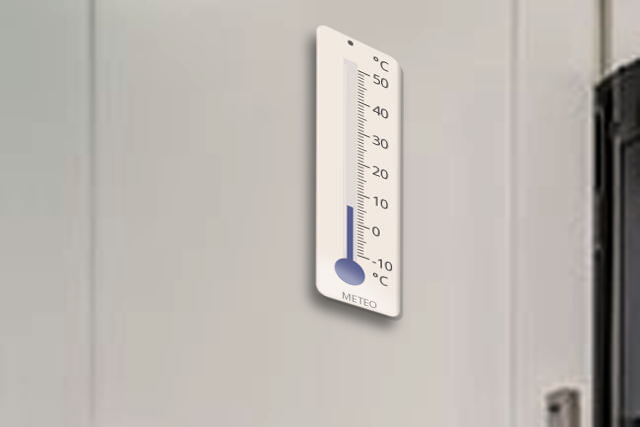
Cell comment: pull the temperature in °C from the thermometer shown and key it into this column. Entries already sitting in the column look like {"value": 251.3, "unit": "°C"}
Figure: {"value": 5, "unit": "°C"}
